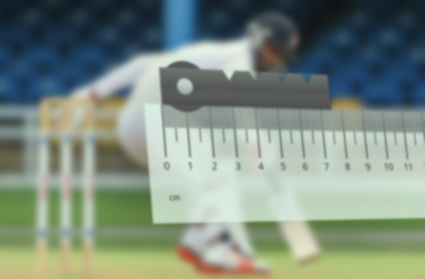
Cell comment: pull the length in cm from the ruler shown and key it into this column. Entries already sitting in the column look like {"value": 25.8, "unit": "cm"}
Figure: {"value": 7.5, "unit": "cm"}
